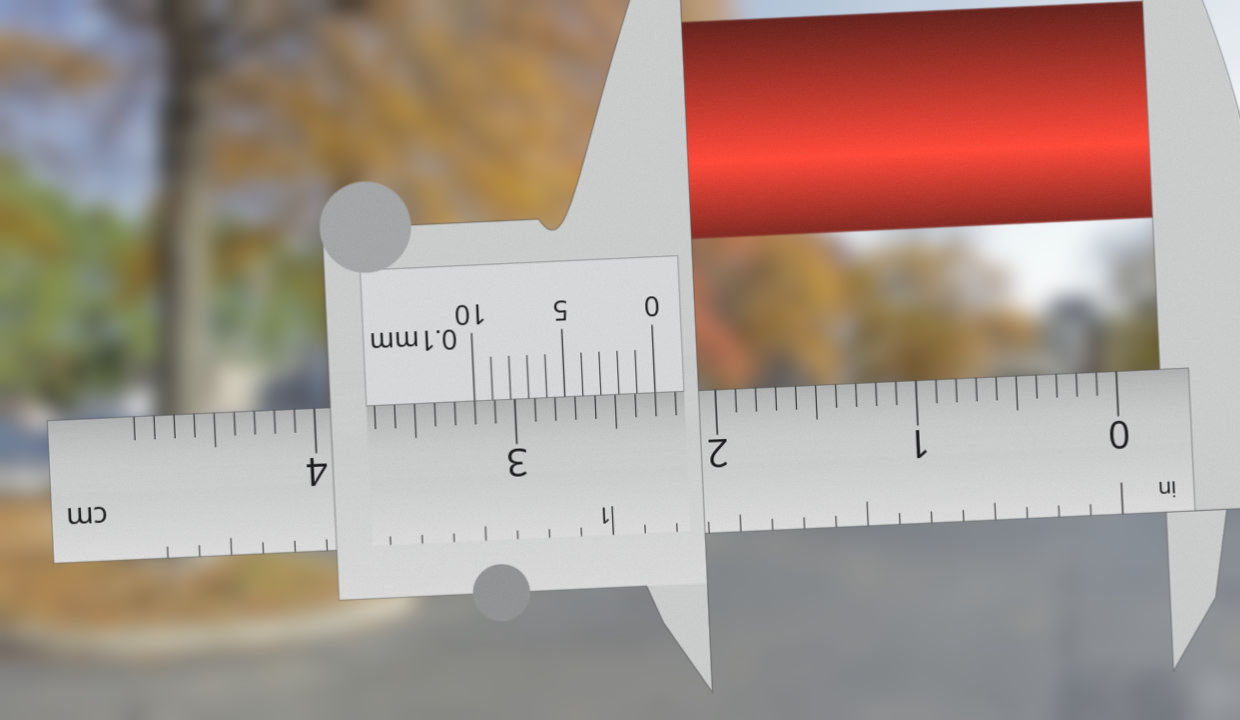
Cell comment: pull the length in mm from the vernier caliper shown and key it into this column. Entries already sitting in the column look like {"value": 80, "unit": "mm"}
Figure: {"value": 23.0, "unit": "mm"}
